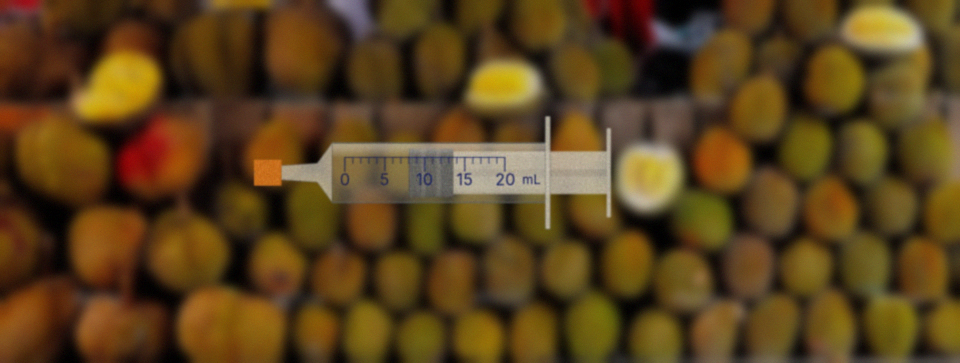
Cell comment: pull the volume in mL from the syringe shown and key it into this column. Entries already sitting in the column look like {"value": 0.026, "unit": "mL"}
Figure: {"value": 8, "unit": "mL"}
